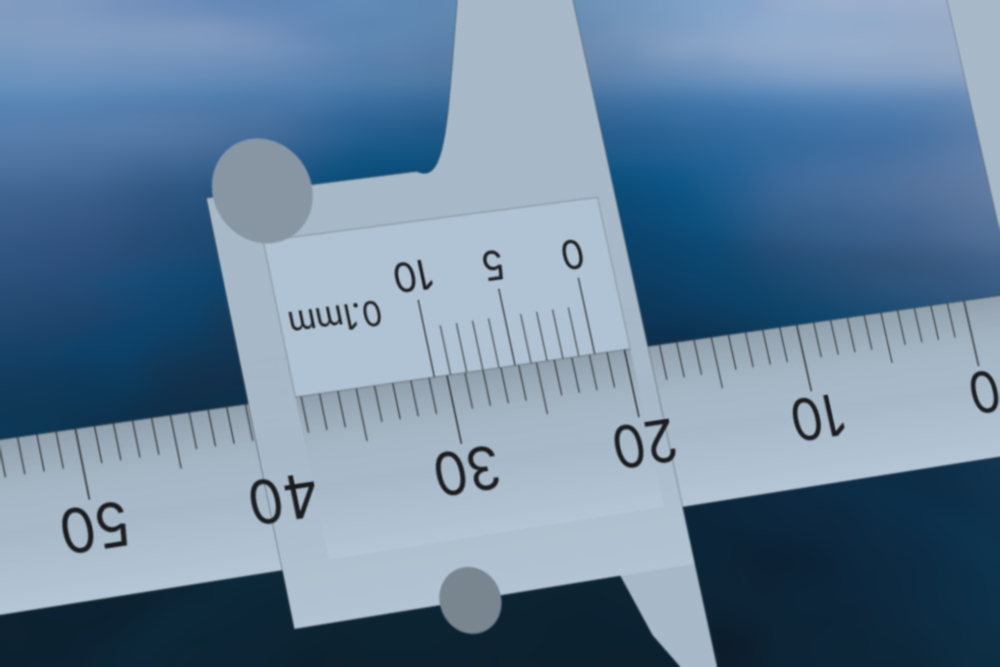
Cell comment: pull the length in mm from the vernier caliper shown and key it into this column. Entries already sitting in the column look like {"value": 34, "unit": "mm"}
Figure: {"value": 21.7, "unit": "mm"}
